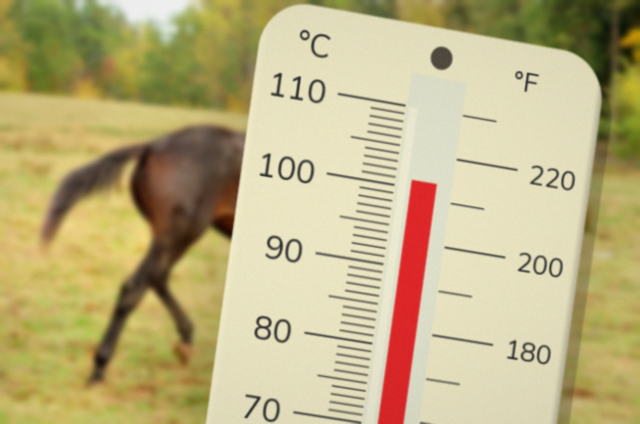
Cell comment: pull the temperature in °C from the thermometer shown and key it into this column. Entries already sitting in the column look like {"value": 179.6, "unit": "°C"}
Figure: {"value": 101, "unit": "°C"}
